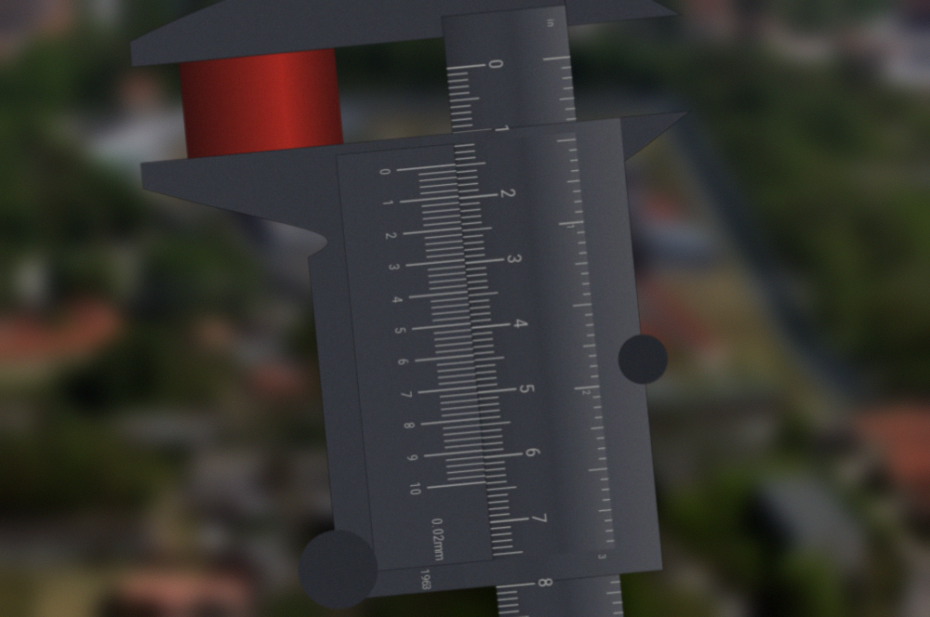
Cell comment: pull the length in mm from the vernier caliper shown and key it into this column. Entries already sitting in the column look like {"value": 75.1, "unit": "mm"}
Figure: {"value": 14.8, "unit": "mm"}
